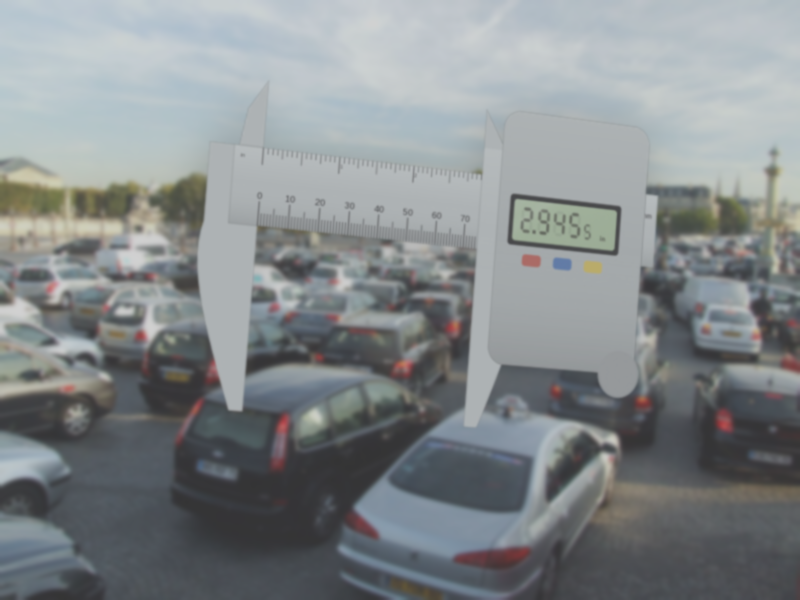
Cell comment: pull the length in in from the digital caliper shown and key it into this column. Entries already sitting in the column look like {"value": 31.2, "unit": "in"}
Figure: {"value": 2.9455, "unit": "in"}
